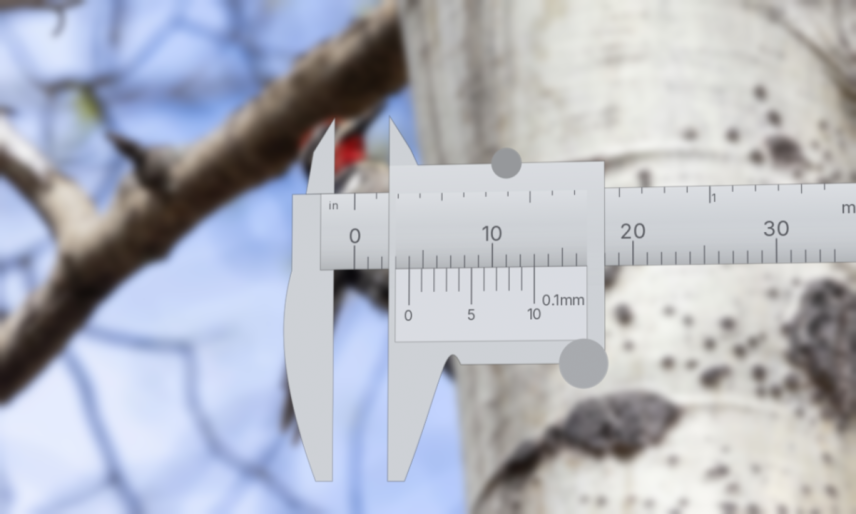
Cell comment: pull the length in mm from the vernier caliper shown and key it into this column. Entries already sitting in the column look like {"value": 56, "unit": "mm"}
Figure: {"value": 4.0, "unit": "mm"}
